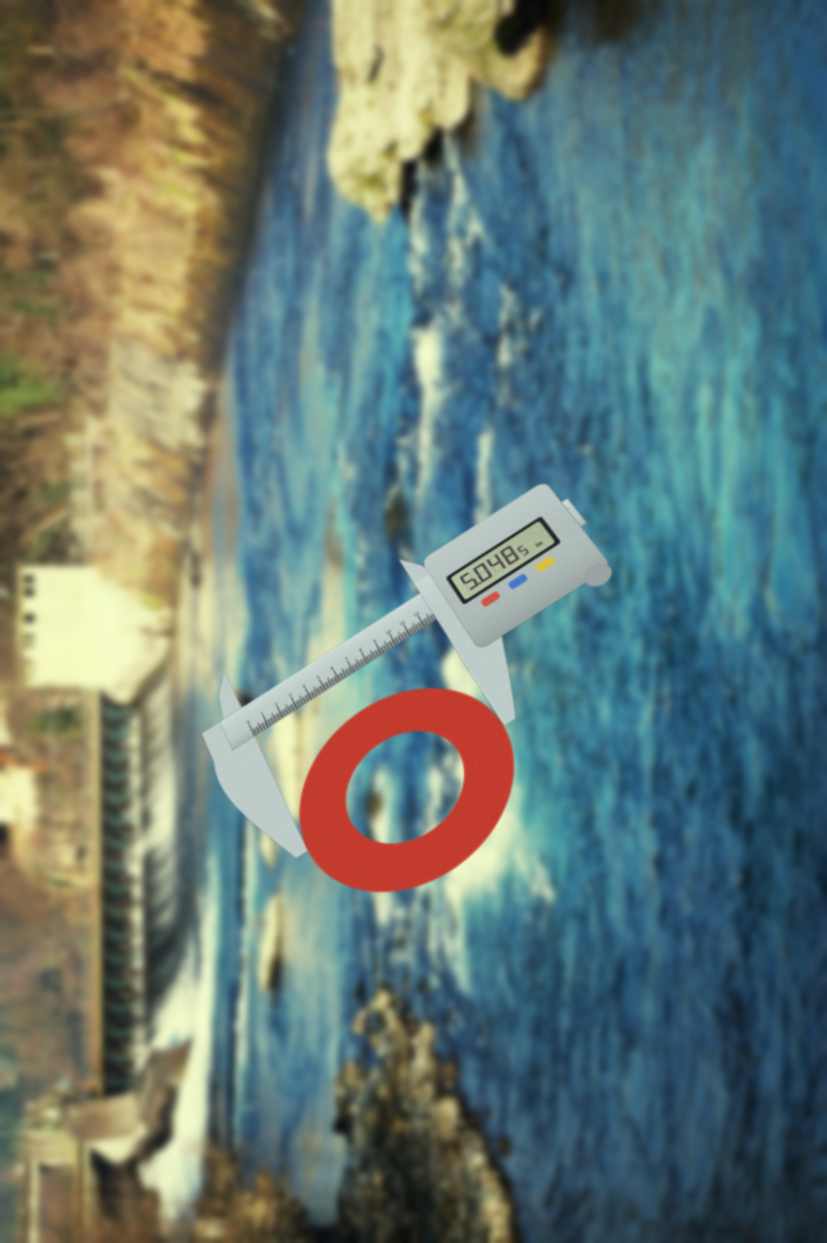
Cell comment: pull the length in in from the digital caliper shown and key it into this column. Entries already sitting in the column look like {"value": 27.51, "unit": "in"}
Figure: {"value": 5.0485, "unit": "in"}
